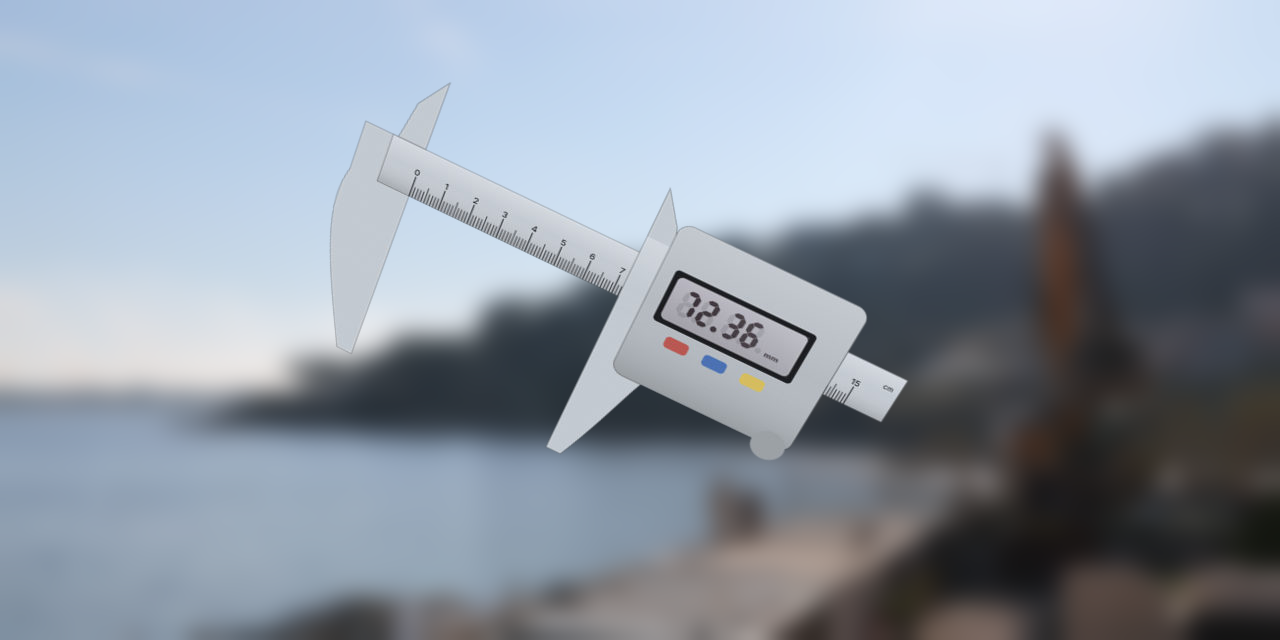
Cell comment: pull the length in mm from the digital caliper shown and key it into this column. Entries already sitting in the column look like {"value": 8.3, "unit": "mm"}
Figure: {"value": 72.36, "unit": "mm"}
